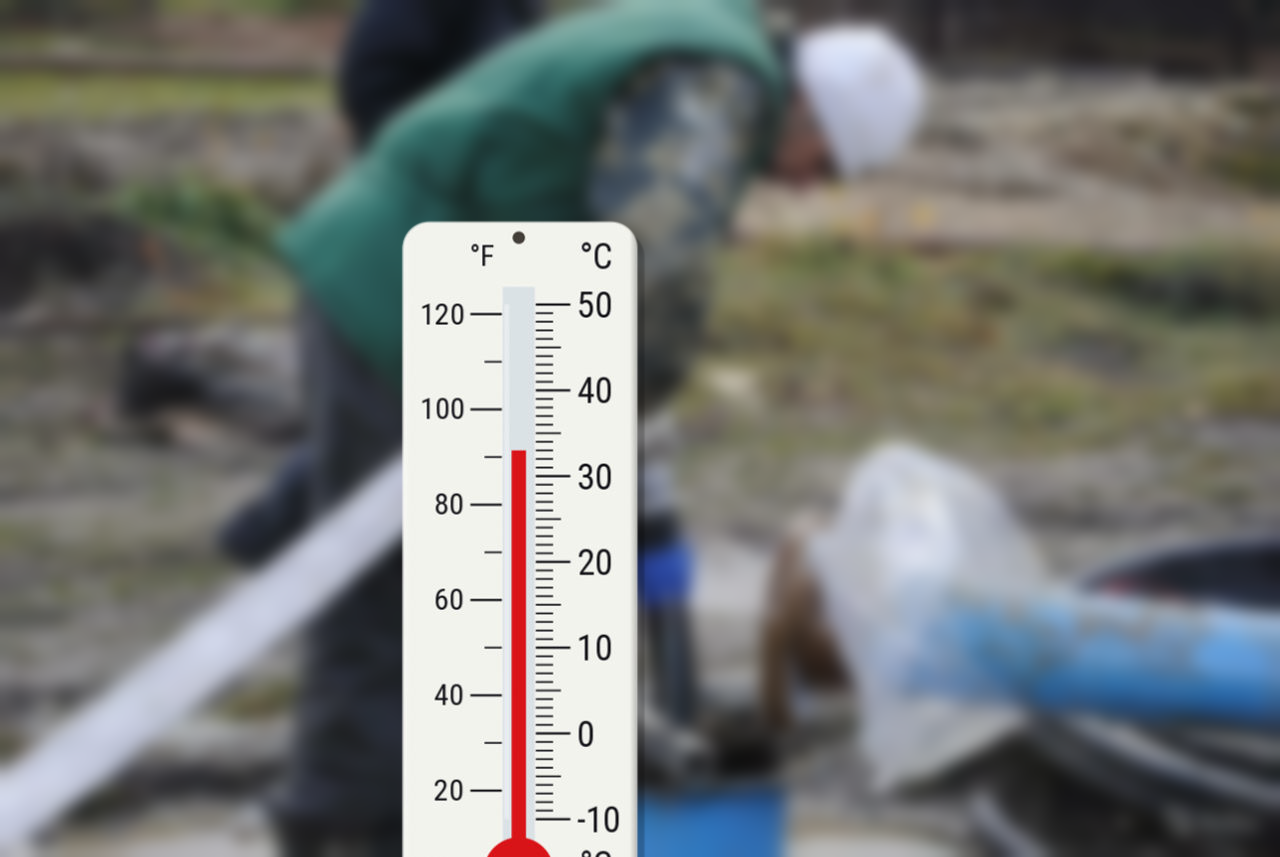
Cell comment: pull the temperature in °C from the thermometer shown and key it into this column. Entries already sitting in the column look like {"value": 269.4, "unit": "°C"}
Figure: {"value": 33, "unit": "°C"}
